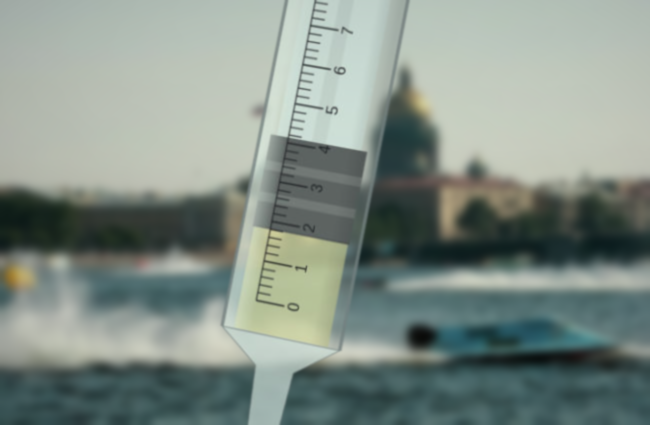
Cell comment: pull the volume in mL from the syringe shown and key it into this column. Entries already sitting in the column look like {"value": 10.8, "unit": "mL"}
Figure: {"value": 1.8, "unit": "mL"}
